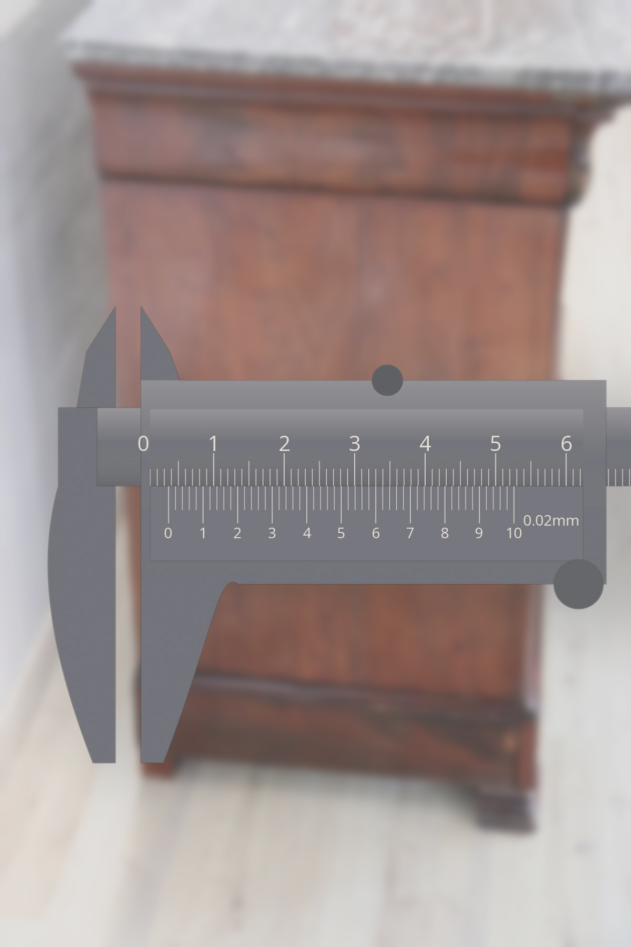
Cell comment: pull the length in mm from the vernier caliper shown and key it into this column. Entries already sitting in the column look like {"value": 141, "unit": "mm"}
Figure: {"value": 3.6, "unit": "mm"}
